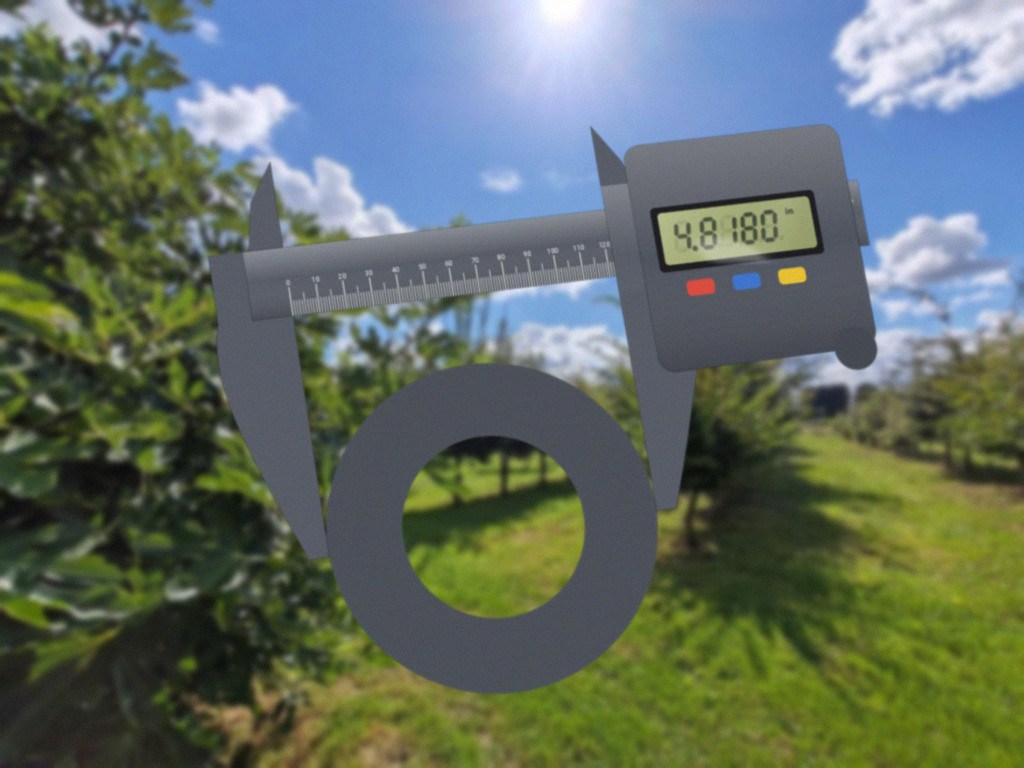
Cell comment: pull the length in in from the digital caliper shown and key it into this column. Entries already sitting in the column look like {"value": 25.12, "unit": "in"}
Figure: {"value": 4.8180, "unit": "in"}
